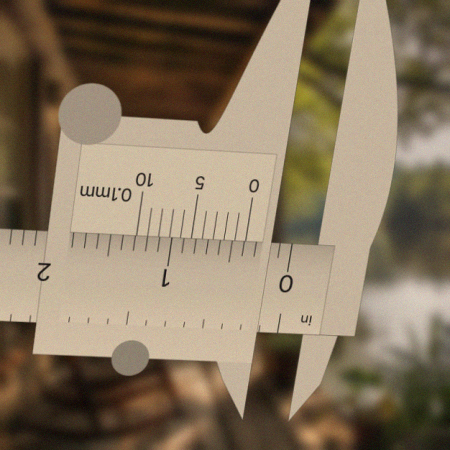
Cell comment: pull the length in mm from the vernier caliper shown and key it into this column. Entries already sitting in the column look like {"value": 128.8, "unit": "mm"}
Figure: {"value": 3.9, "unit": "mm"}
